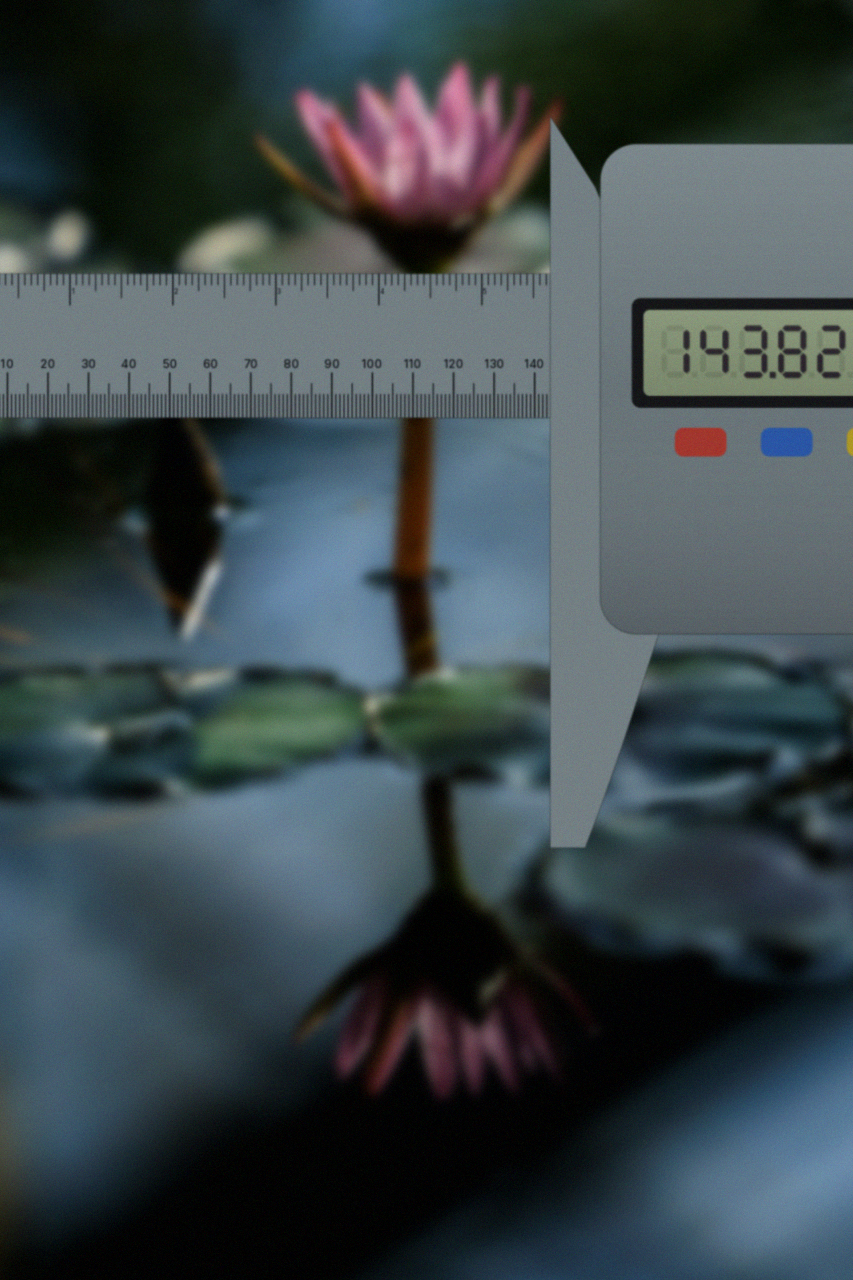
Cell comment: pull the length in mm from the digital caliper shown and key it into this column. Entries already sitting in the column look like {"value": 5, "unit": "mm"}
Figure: {"value": 143.82, "unit": "mm"}
